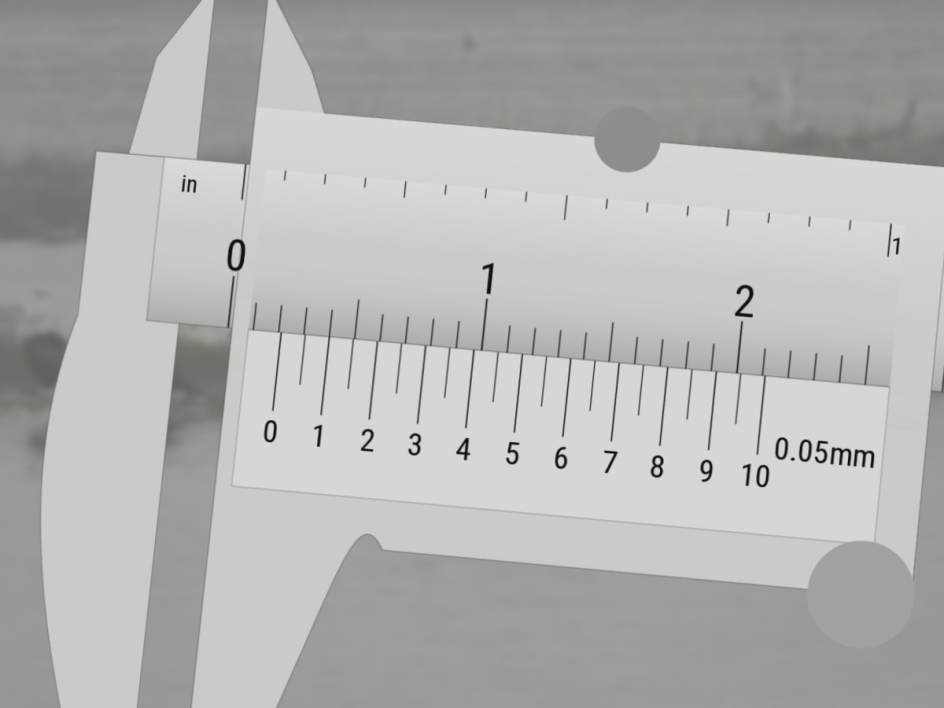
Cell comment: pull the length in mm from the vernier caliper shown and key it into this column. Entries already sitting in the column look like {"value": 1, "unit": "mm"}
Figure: {"value": 2.10, "unit": "mm"}
